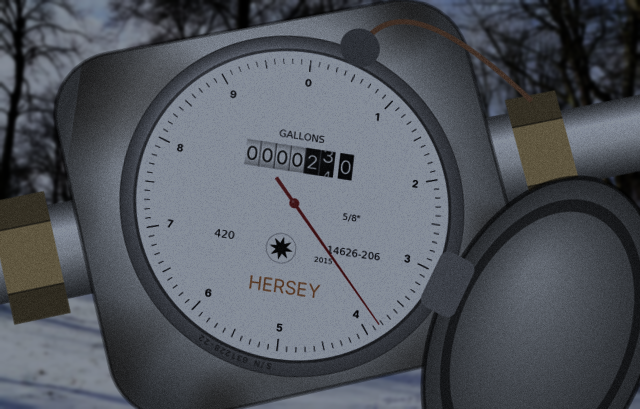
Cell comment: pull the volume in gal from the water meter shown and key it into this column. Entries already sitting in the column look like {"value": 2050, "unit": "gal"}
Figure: {"value": 233.8, "unit": "gal"}
